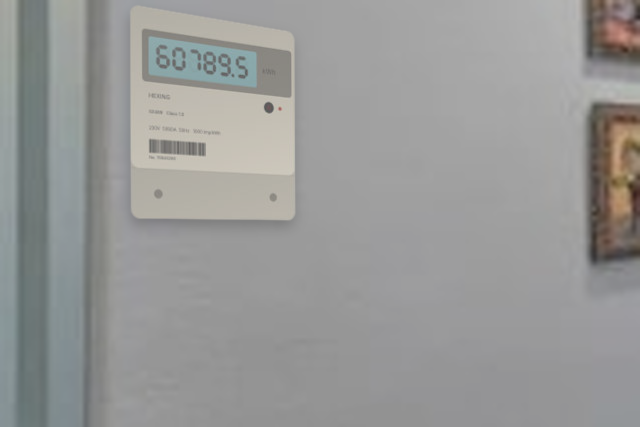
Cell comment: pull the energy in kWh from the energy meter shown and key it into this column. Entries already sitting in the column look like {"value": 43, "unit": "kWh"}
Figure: {"value": 60789.5, "unit": "kWh"}
